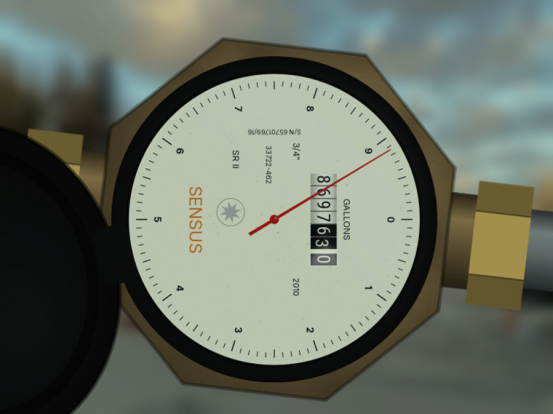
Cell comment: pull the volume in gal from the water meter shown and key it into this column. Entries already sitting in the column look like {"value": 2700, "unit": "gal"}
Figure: {"value": 8697629.1, "unit": "gal"}
